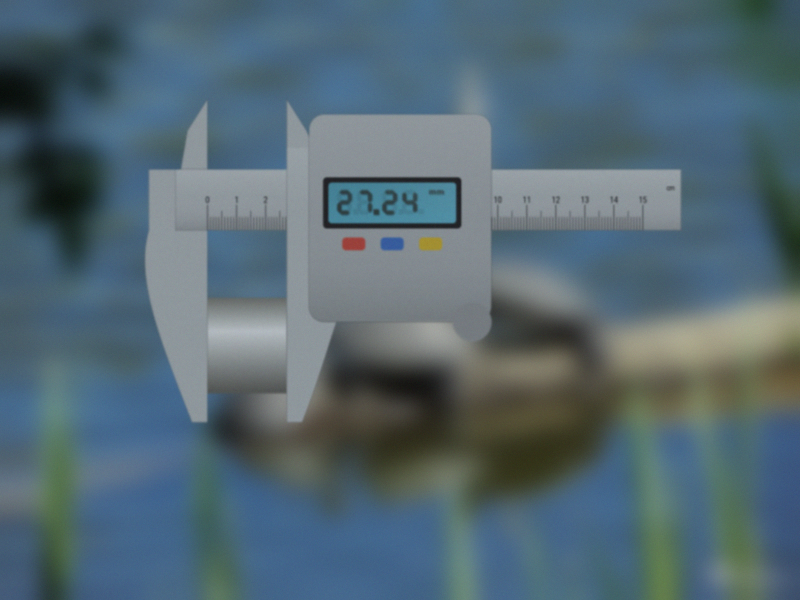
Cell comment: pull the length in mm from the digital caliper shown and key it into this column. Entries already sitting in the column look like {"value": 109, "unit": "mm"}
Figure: {"value": 27.24, "unit": "mm"}
